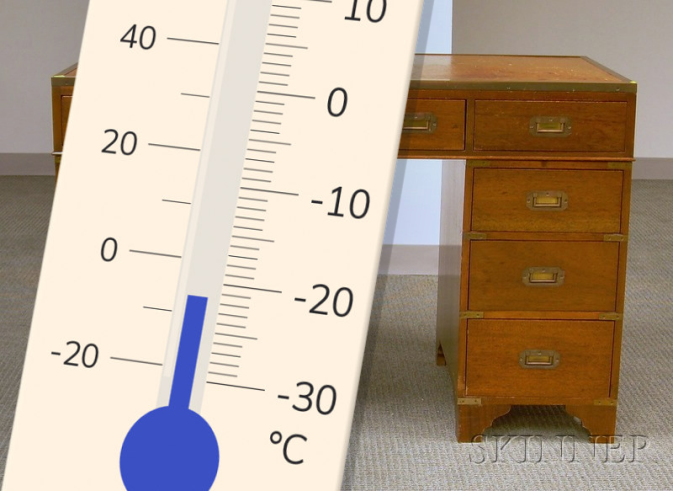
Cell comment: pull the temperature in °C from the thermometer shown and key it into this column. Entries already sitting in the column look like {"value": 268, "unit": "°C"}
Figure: {"value": -21.5, "unit": "°C"}
